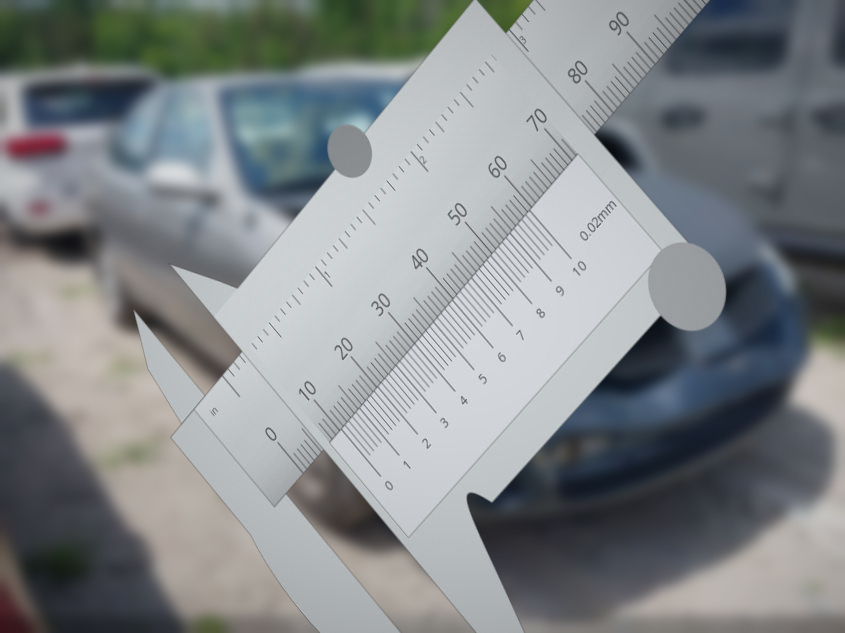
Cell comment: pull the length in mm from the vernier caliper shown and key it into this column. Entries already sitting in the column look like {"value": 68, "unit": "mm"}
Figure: {"value": 10.4, "unit": "mm"}
